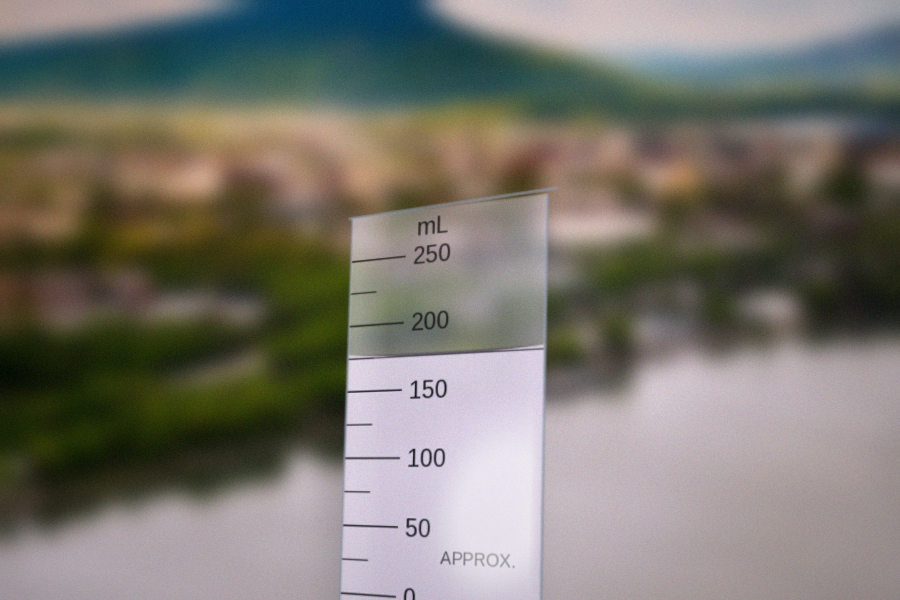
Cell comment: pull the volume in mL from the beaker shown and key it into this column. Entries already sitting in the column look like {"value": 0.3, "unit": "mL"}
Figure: {"value": 175, "unit": "mL"}
